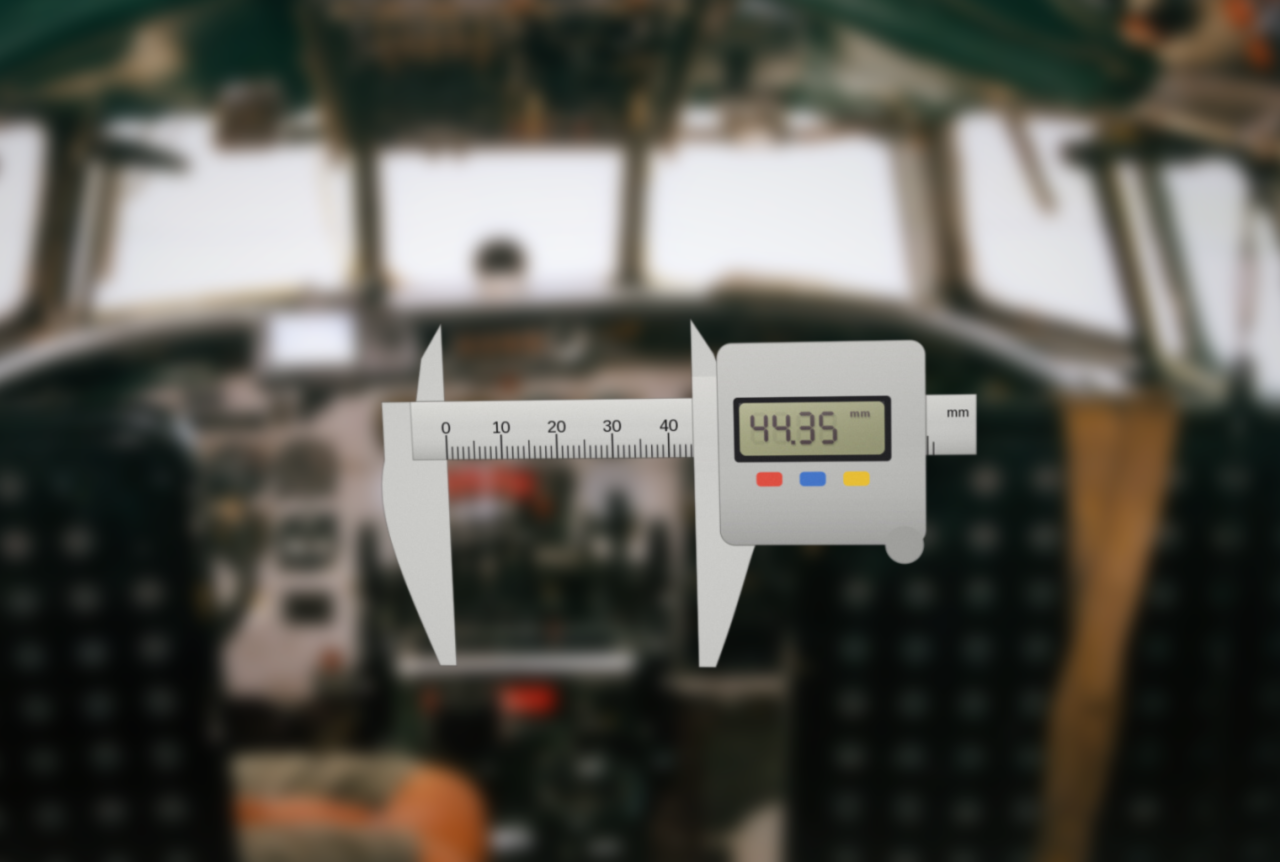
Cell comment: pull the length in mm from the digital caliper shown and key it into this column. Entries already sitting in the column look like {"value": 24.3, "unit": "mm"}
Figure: {"value": 44.35, "unit": "mm"}
